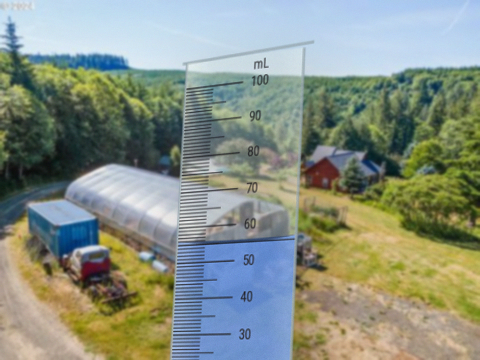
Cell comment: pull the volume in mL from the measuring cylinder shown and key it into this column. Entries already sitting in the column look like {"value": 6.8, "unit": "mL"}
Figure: {"value": 55, "unit": "mL"}
